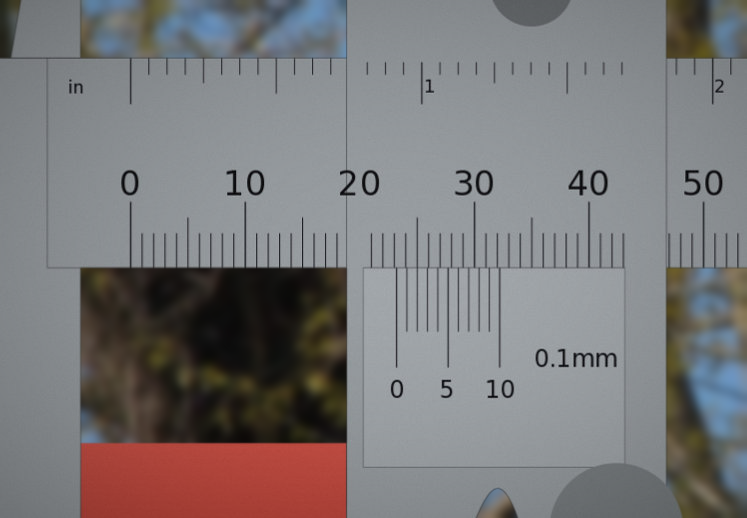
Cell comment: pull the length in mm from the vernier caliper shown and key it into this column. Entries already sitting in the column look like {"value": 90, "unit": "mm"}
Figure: {"value": 23.2, "unit": "mm"}
